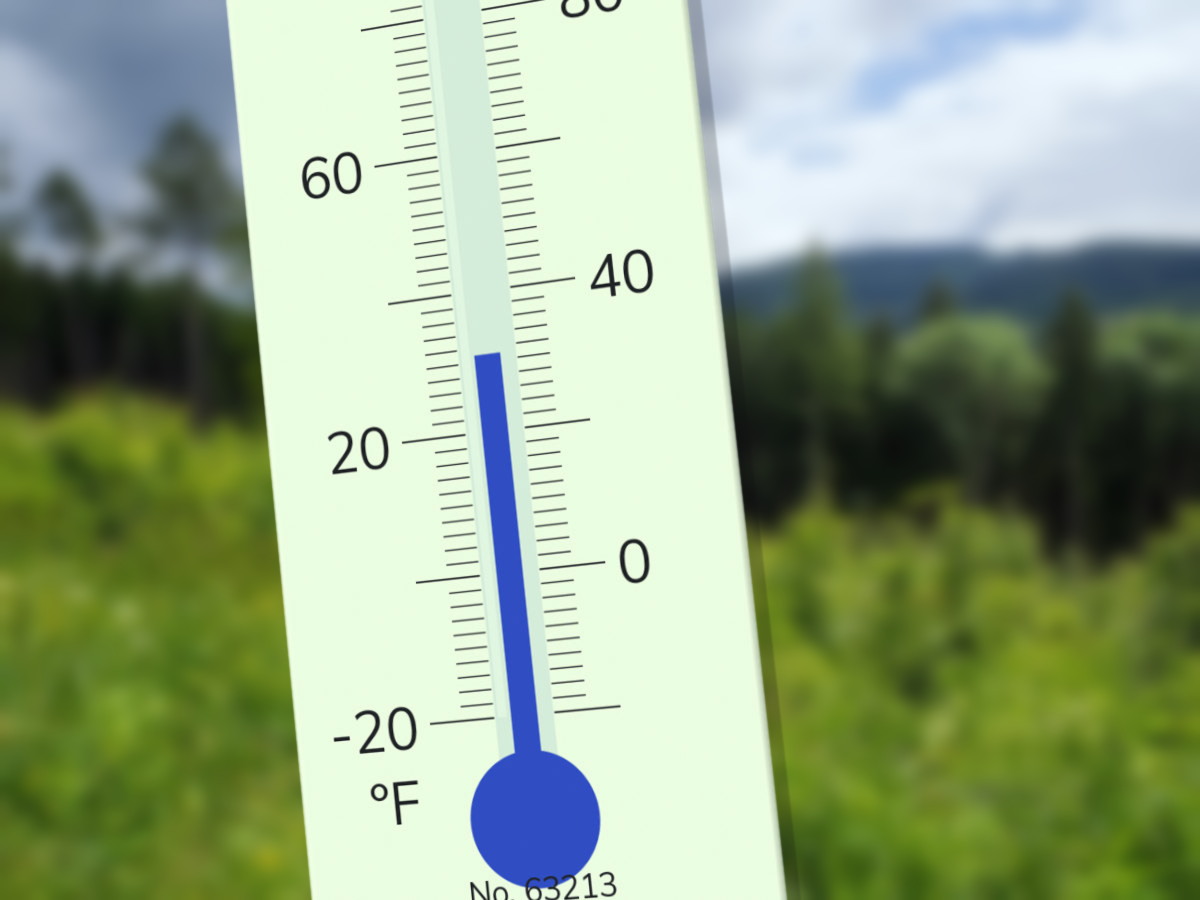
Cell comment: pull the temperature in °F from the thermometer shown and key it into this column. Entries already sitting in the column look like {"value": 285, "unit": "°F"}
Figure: {"value": 31, "unit": "°F"}
